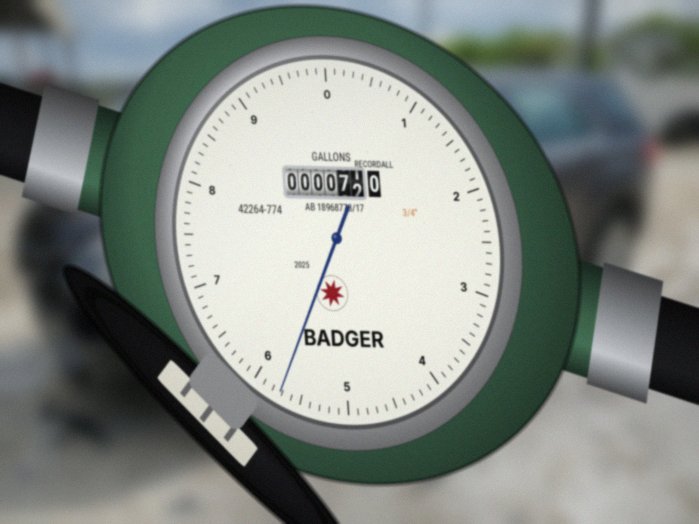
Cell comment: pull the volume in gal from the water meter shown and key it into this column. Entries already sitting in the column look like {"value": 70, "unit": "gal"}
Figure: {"value": 715.7, "unit": "gal"}
